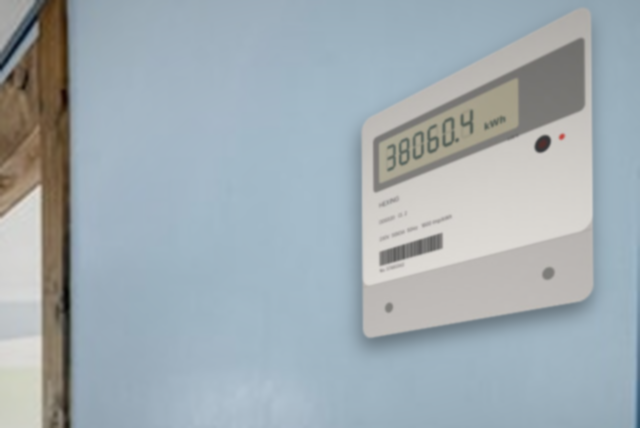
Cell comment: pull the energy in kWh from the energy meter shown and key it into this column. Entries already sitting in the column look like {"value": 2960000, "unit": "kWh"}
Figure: {"value": 38060.4, "unit": "kWh"}
